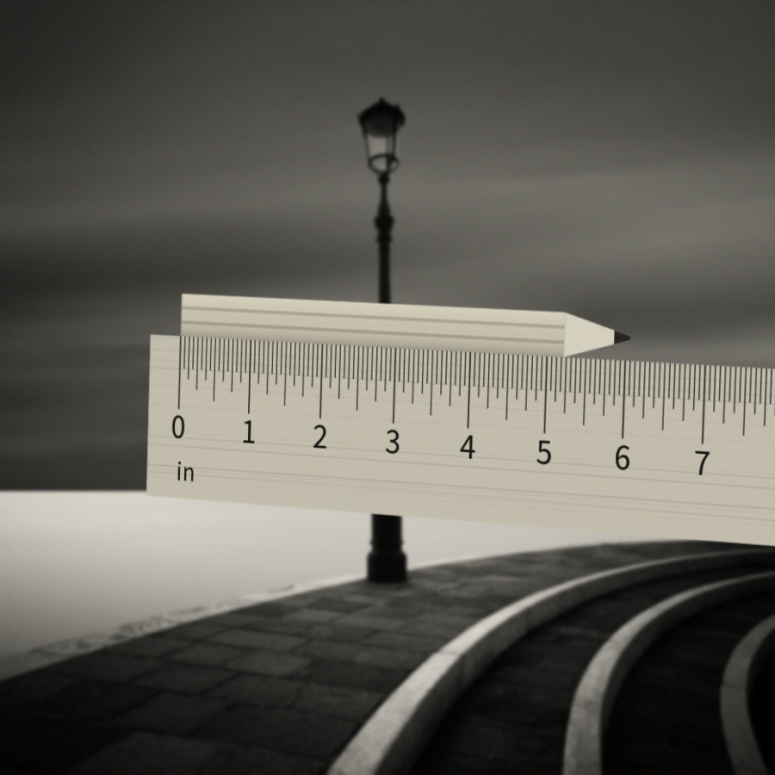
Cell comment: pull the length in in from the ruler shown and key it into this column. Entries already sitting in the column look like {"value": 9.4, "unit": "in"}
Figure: {"value": 6.0625, "unit": "in"}
